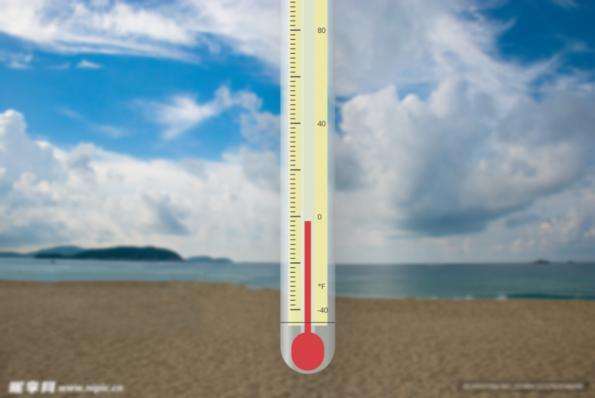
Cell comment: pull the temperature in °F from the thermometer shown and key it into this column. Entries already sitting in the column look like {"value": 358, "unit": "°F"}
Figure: {"value": -2, "unit": "°F"}
